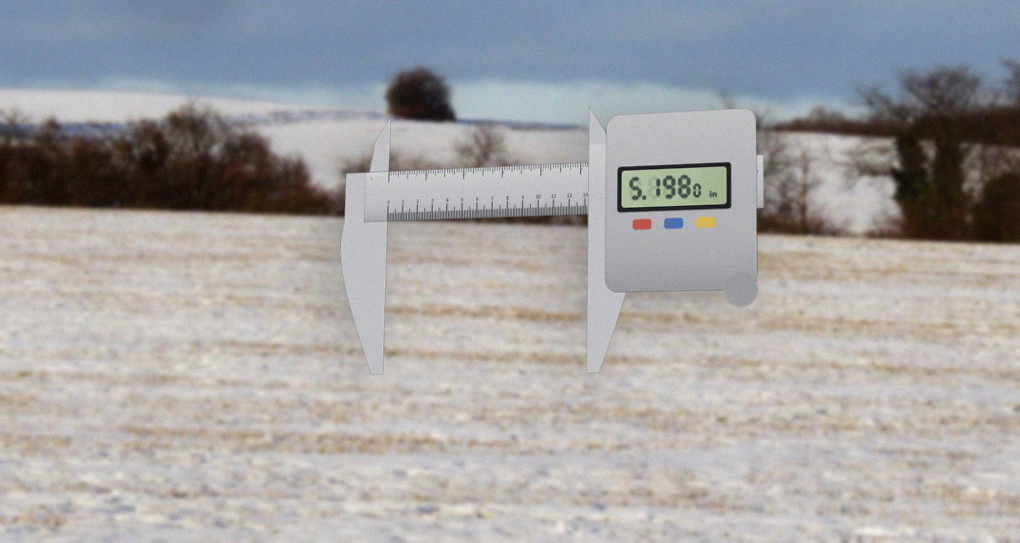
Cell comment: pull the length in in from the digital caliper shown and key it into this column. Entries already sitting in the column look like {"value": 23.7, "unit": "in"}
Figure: {"value": 5.1980, "unit": "in"}
